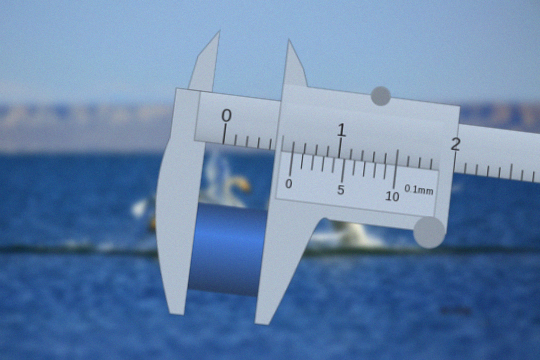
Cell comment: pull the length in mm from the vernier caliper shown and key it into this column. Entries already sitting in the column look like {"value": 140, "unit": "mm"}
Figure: {"value": 6.0, "unit": "mm"}
